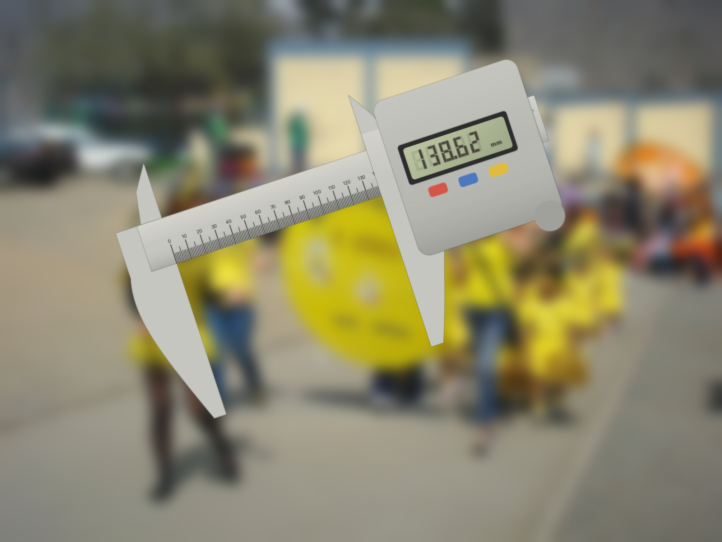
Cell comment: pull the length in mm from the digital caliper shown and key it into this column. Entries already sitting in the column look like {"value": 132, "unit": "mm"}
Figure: {"value": 138.62, "unit": "mm"}
